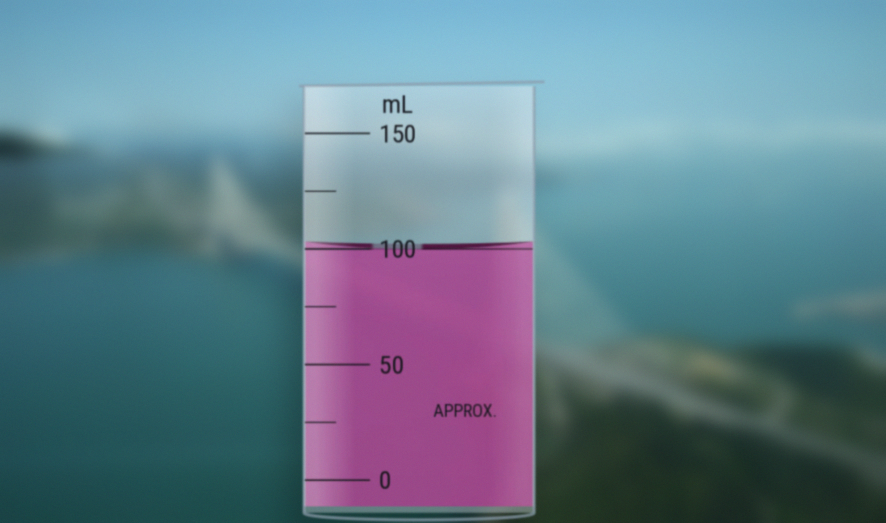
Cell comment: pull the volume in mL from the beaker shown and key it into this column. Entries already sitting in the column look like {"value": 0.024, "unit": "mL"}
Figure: {"value": 100, "unit": "mL"}
